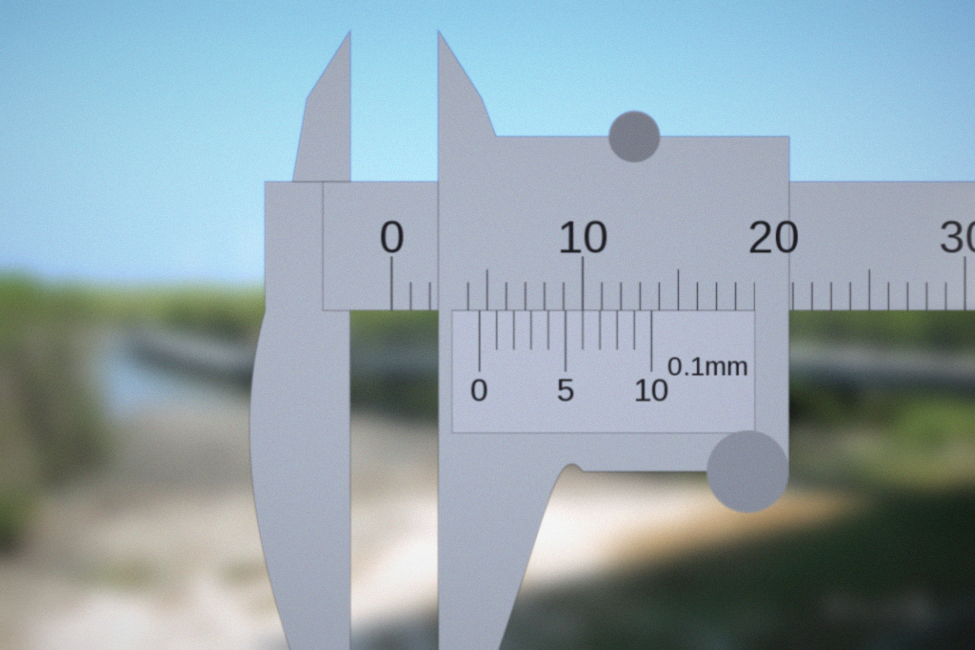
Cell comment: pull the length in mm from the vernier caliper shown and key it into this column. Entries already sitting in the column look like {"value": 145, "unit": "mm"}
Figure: {"value": 4.6, "unit": "mm"}
